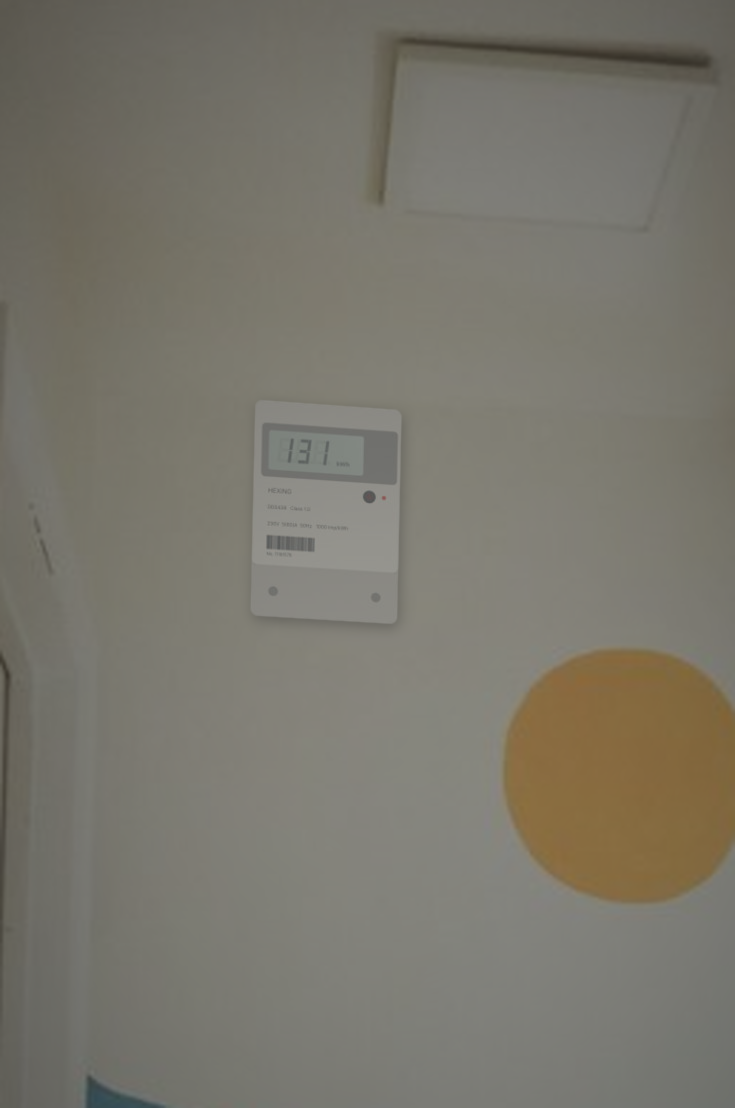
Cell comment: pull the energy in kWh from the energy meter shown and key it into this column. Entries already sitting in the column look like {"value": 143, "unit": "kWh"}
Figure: {"value": 131, "unit": "kWh"}
